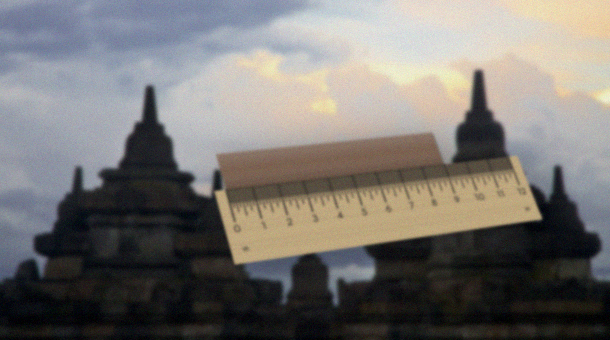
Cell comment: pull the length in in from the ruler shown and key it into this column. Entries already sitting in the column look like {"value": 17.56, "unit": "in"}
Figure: {"value": 9, "unit": "in"}
